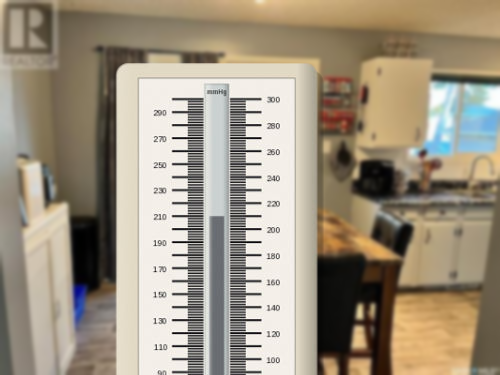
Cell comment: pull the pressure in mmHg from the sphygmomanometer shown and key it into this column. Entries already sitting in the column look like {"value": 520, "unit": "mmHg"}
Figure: {"value": 210, "unit": "mmHg"}
